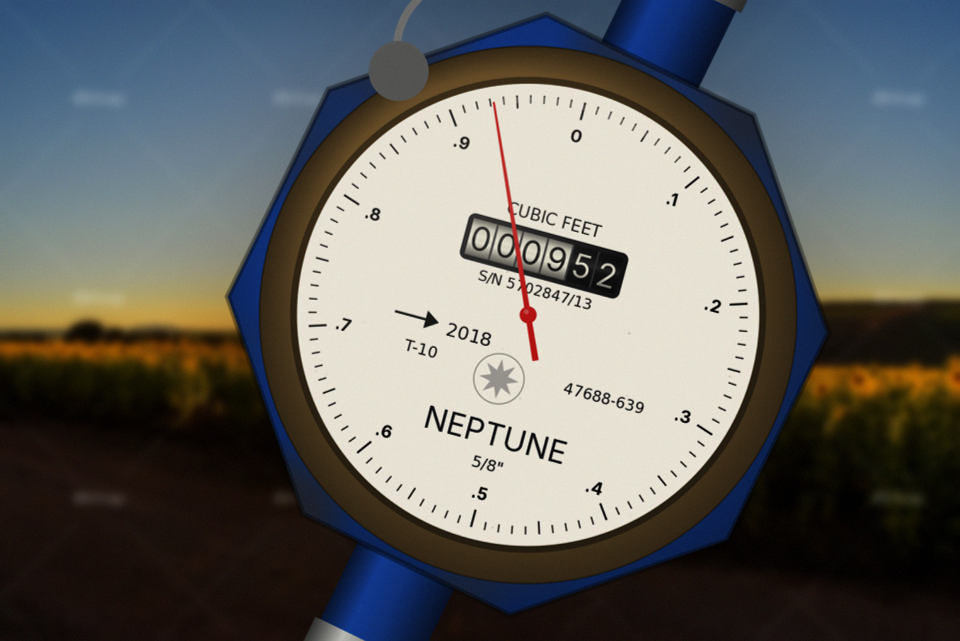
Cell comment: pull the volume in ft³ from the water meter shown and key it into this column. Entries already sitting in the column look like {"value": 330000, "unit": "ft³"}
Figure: {"value": 951.93, "unit": "ft³"}
